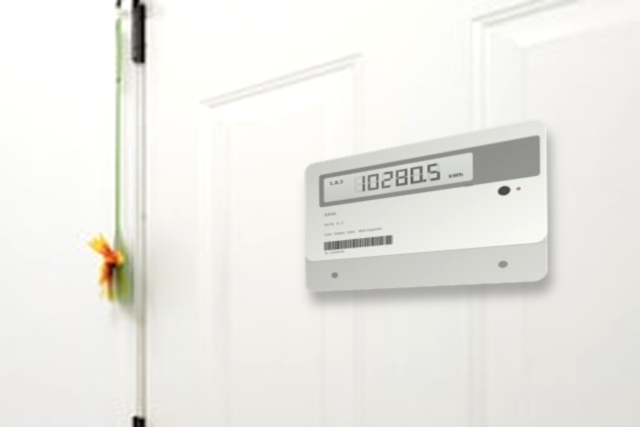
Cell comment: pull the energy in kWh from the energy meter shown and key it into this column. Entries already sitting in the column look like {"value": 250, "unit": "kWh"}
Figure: {"value": 10280.5, "unit": "kWh"}
